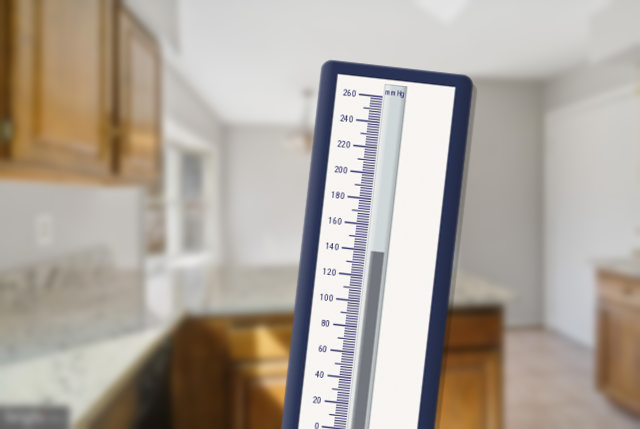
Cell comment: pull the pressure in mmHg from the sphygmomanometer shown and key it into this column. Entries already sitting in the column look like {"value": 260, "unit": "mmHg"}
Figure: {"value": 140, "unit": "mmHg"}
